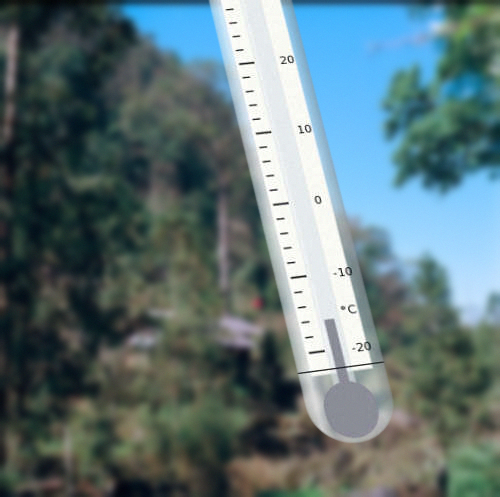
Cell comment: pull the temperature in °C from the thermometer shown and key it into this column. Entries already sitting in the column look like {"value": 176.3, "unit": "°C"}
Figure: {"value": -16, "unit": "°C"}
